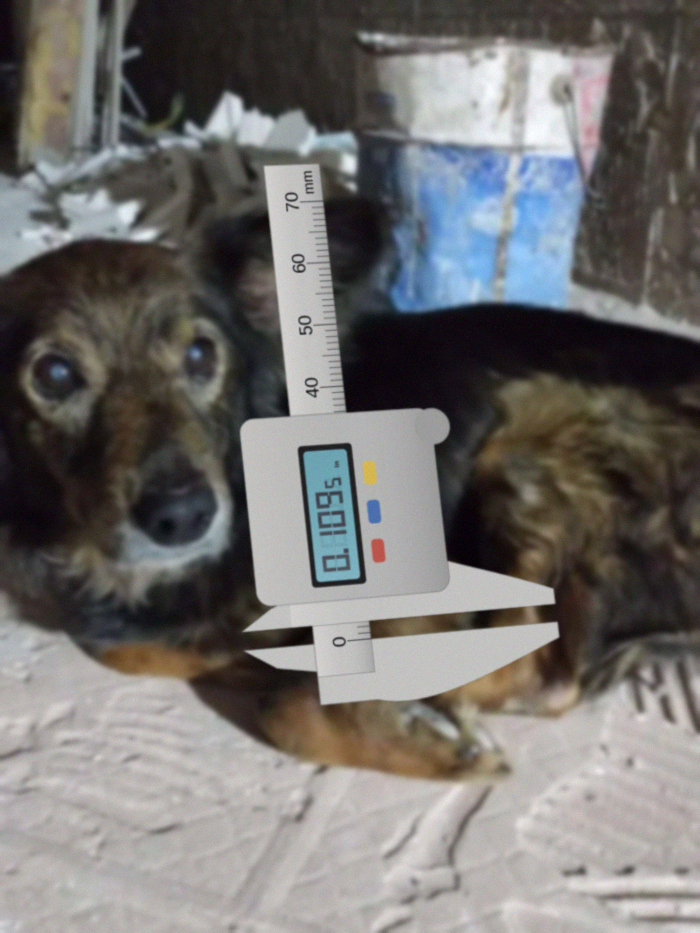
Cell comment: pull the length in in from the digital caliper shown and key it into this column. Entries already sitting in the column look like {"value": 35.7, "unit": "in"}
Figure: {"value": 0.1095, "unit": "in"}
